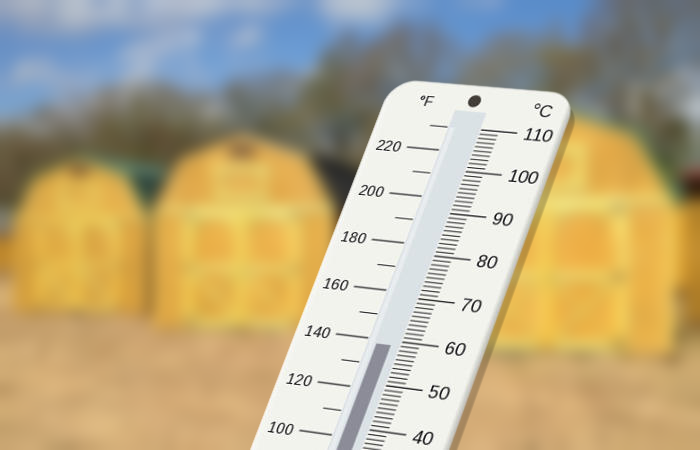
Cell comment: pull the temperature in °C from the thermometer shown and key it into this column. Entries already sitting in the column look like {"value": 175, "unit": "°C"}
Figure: {"value": 59, "unit": "°C"}
